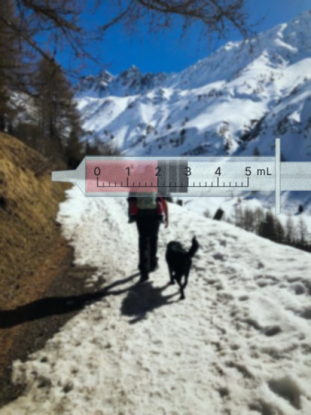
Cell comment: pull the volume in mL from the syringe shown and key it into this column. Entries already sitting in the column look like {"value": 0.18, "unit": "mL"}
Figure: {"value": 2, "unit": "mL"}
